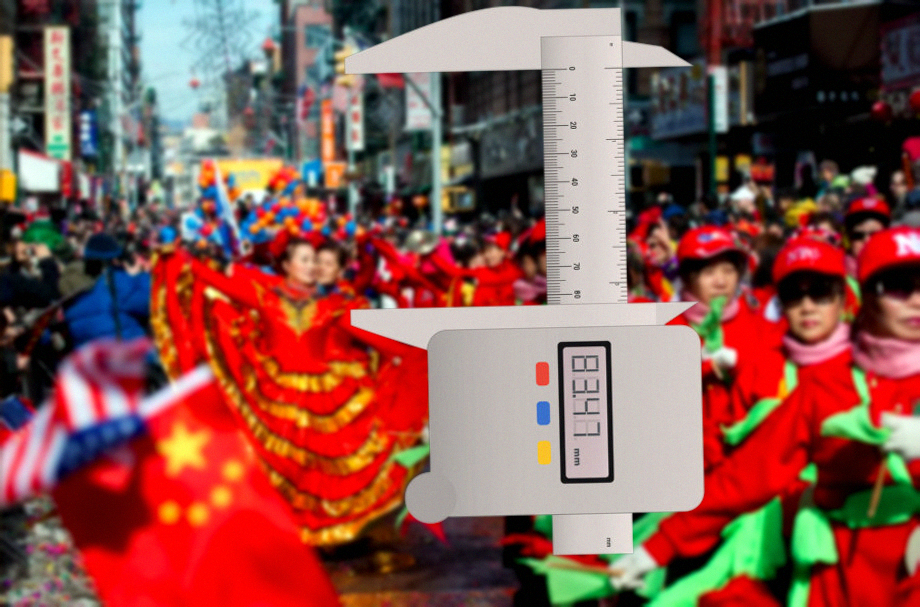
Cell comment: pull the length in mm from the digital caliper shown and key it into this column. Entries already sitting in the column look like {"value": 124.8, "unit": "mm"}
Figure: {"value": 83.47, "unit": "mm"}
